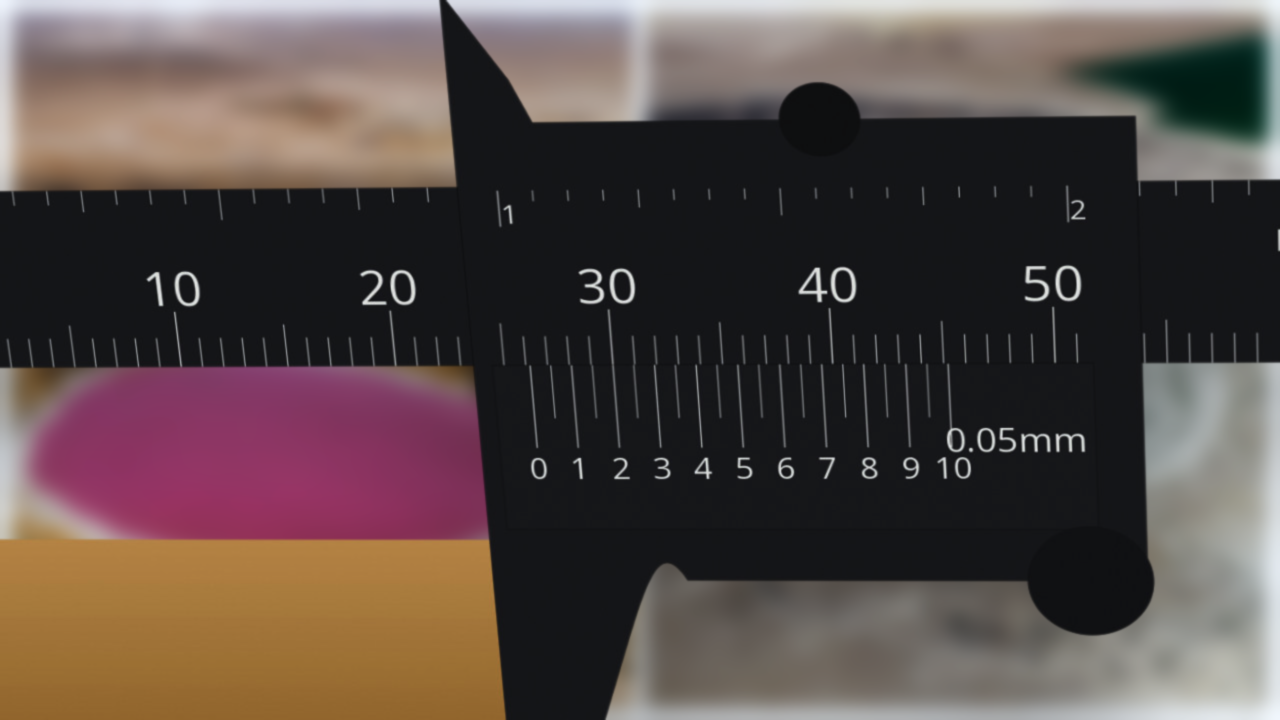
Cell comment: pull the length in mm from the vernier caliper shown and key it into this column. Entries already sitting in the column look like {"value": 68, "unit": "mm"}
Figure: {"value": 26.2, "unit": "mm"}
